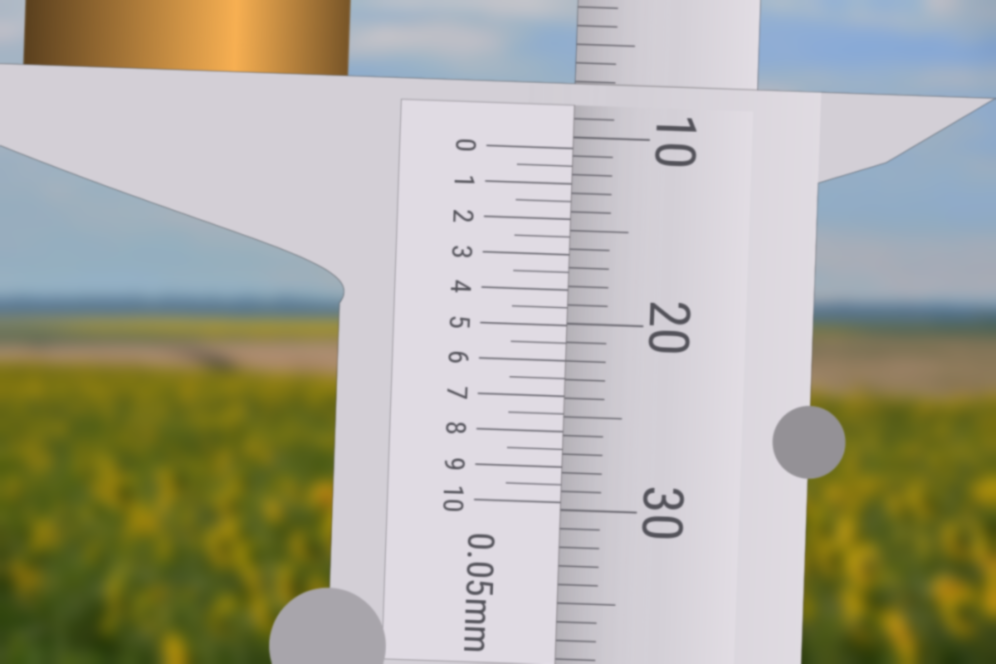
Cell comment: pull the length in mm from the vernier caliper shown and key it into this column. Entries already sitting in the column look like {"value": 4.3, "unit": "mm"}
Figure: {"value": 10.6, "unit": "mm"}
